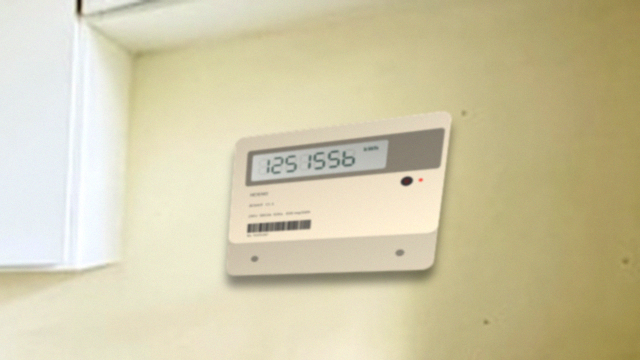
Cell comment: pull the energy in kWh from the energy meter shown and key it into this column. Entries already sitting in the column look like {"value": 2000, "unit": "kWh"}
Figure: {"value": 1251556, "unit": "kWh"}
